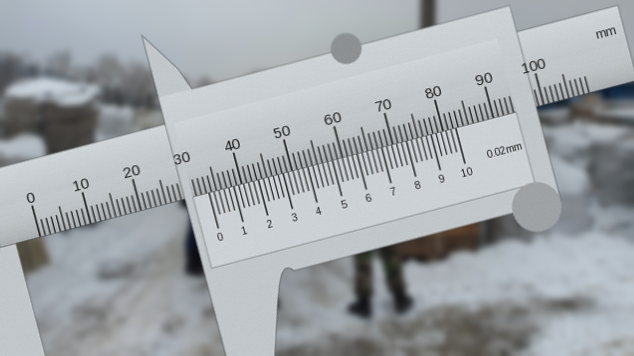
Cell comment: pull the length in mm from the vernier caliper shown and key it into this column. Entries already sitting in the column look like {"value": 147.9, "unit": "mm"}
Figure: {"value": 33.5, "unit": "mm"}
